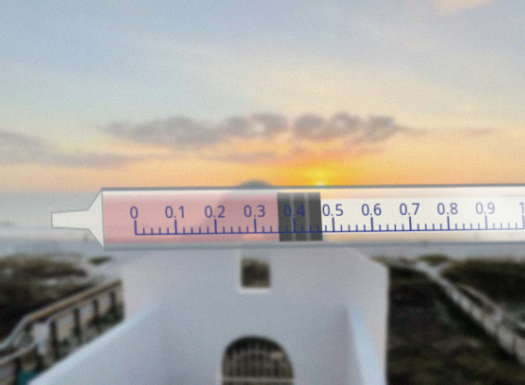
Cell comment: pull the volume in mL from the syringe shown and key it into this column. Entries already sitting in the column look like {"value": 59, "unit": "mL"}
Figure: {"value": 0.36, "unit": "mL"}
